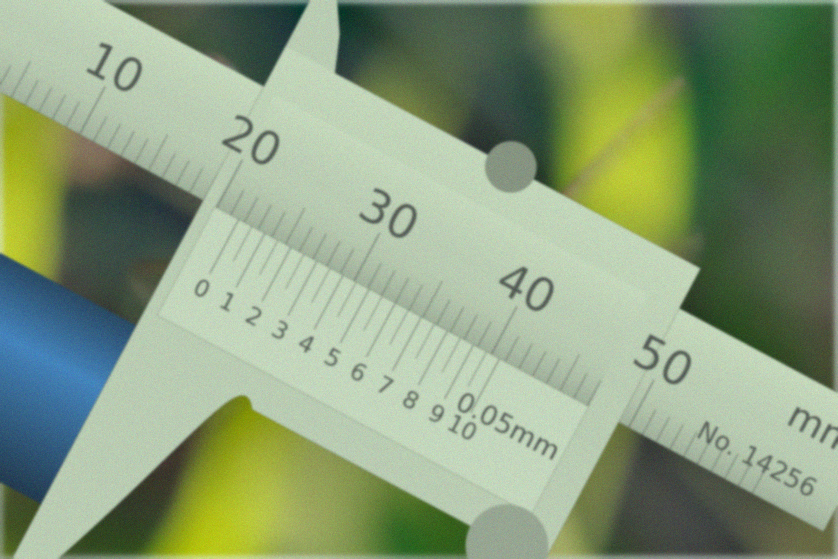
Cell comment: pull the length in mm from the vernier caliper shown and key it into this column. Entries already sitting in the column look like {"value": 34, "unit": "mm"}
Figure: {"value": 21.6, "unit": "mm"}
